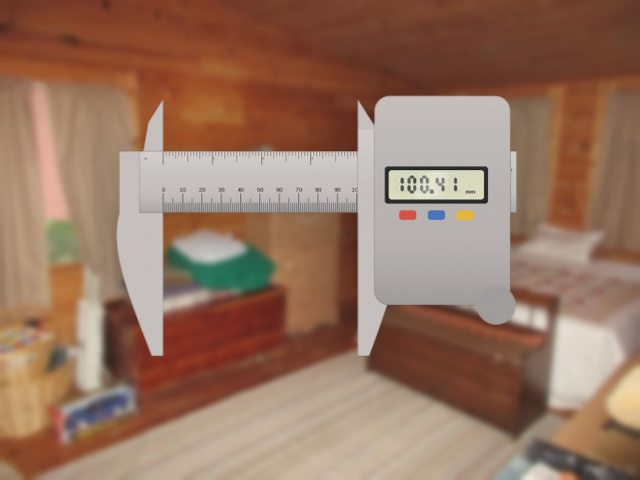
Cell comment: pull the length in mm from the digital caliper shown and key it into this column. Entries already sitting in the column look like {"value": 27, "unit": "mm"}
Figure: {"value": 100.41, "unit": "mm"}
